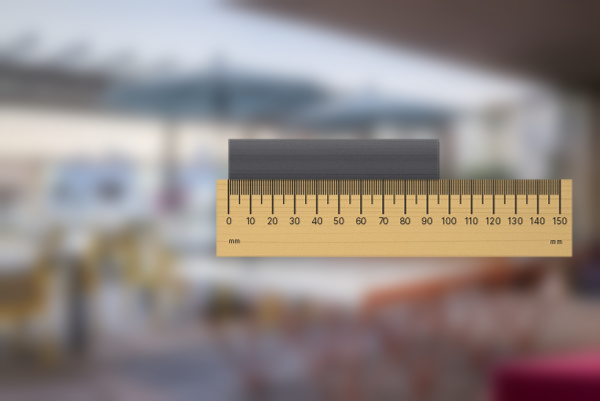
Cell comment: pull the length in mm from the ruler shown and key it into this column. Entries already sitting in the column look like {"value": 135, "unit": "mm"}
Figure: {"value": 95, "unit": "mm"}
